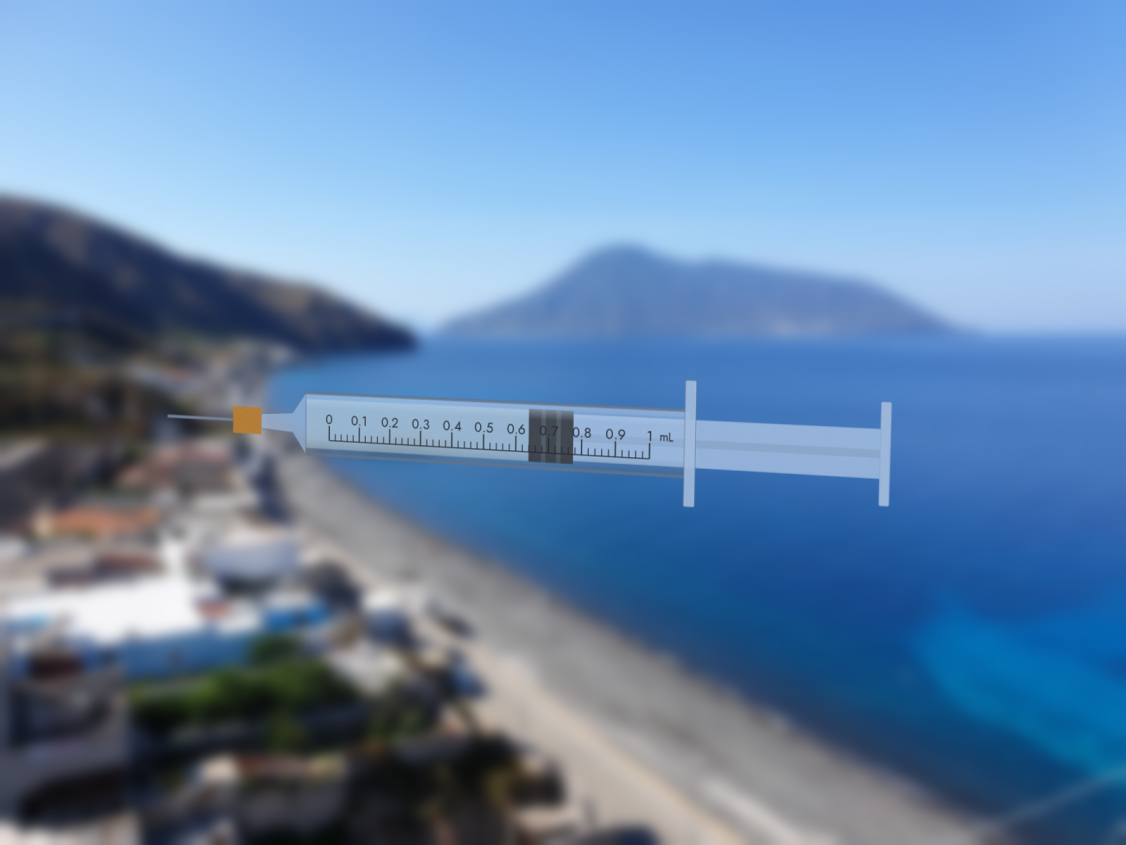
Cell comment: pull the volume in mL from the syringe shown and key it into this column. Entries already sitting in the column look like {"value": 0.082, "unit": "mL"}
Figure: {"value": 0.64, "unit": "mL"}
